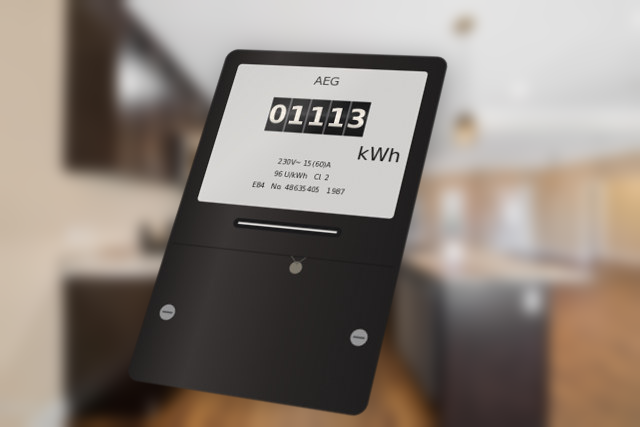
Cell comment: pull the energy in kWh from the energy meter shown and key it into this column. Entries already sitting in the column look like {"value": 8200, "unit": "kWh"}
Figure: {"value": 1113, "unit": "kWh"}
